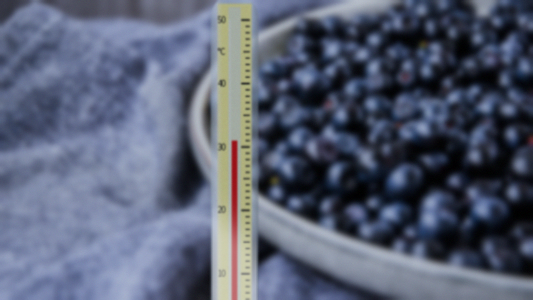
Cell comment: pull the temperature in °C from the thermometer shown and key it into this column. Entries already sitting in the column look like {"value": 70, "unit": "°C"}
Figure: {"value": 31, "unit": "°C"}
